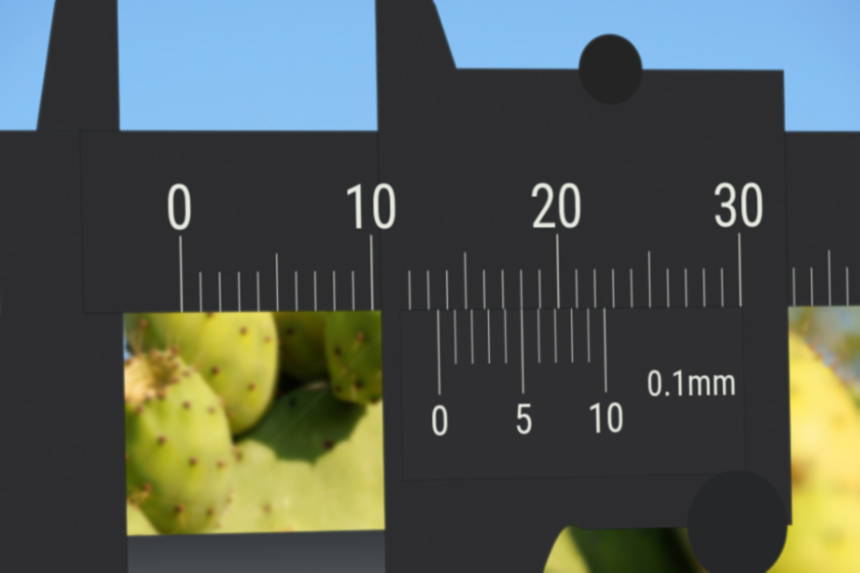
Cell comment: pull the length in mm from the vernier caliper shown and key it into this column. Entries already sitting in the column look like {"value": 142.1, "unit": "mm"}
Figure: {"value": 13.5, "unit": "mm"}
